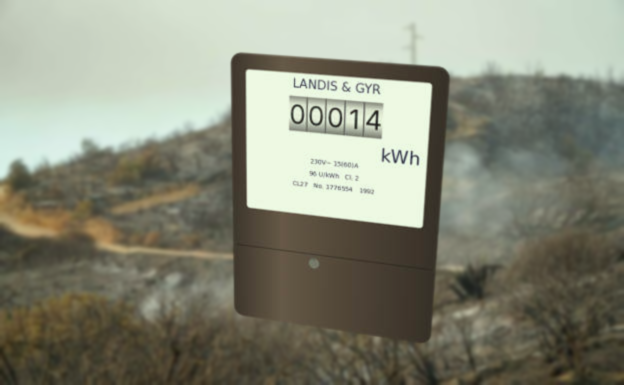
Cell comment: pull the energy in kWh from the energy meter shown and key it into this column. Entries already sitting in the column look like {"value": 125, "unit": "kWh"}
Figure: {"value": 14, "unit": "kWh"}
